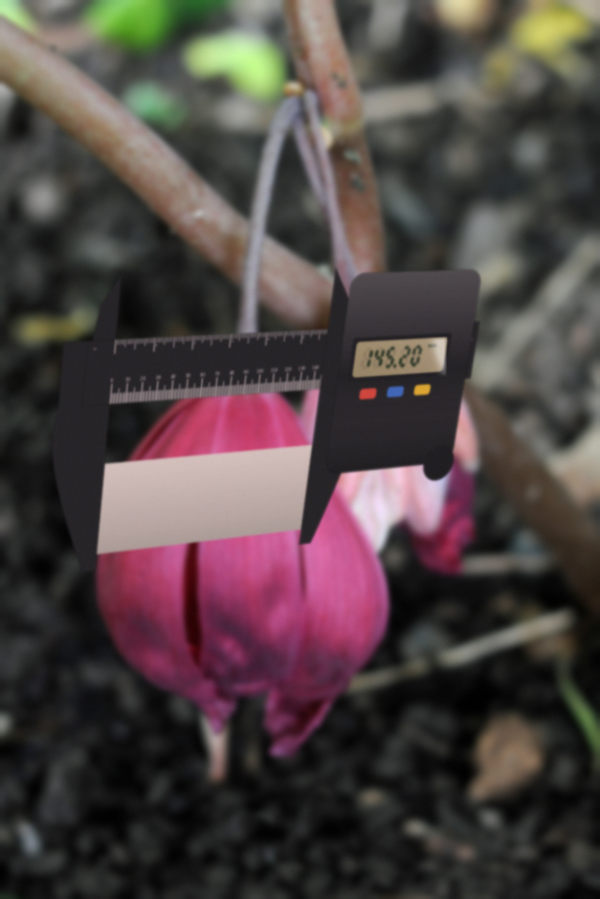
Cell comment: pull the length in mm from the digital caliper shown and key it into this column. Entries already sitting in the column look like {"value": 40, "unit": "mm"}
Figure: {"value": 145.20, "unit": "mm"}
